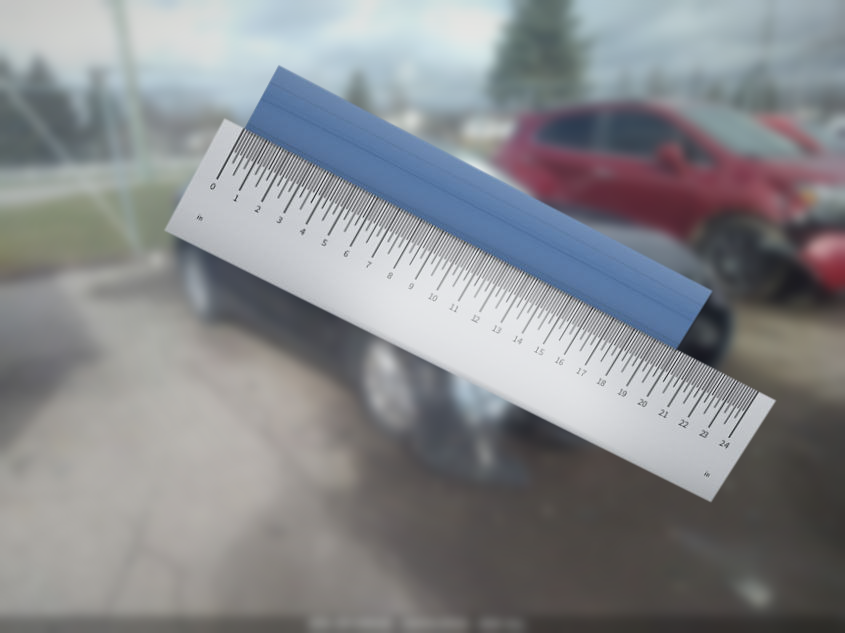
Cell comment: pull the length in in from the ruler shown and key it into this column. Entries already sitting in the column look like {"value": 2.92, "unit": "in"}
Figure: {"value": 20, "unit": "in"}
